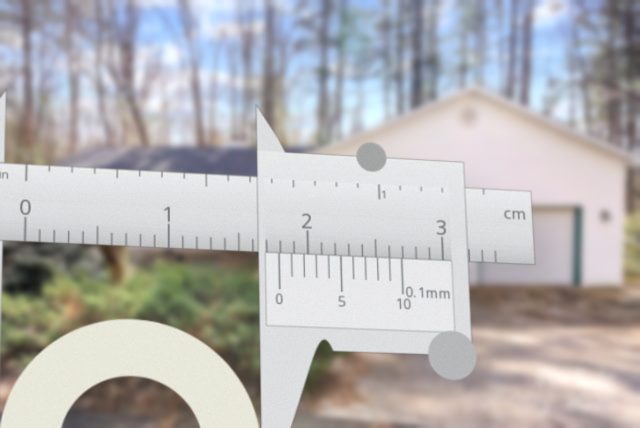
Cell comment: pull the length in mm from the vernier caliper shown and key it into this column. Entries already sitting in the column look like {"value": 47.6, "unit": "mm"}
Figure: {"value": 17.9, "unit": "mm"}
